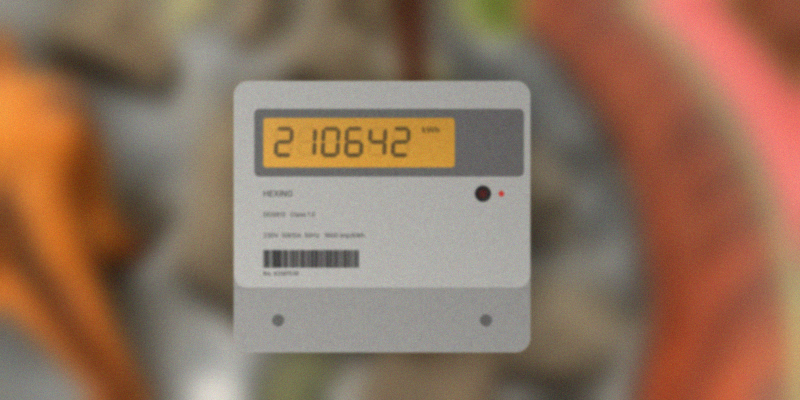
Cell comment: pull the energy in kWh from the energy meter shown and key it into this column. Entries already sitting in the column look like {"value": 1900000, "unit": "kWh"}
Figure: {"value": 210642, "unit": "kWh"}
